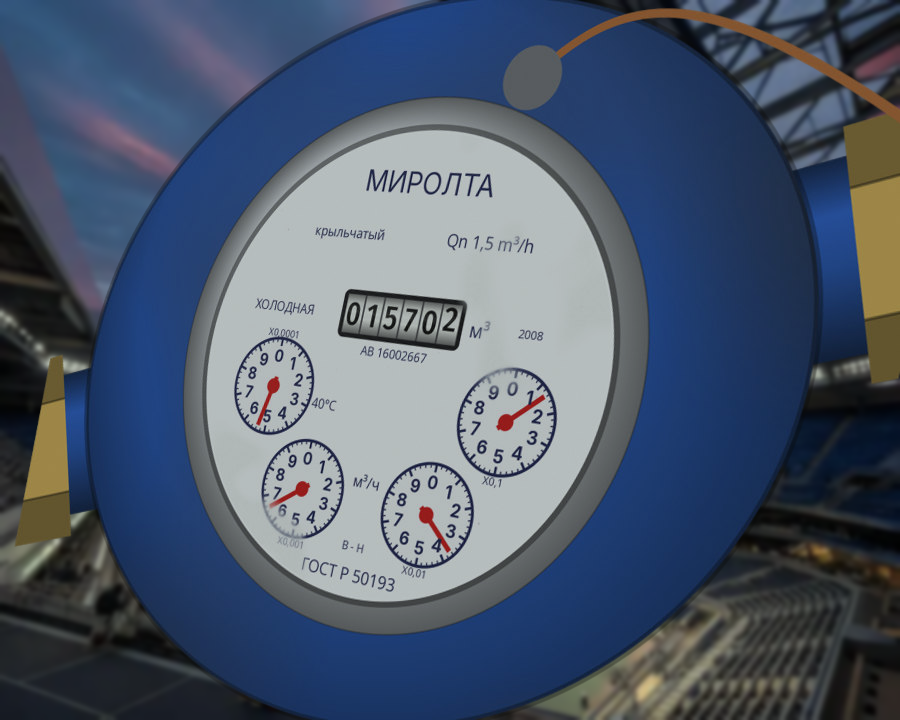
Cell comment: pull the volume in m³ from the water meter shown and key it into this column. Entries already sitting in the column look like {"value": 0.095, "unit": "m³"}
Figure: {"value": 15702.1365, "unit": "m³"}
